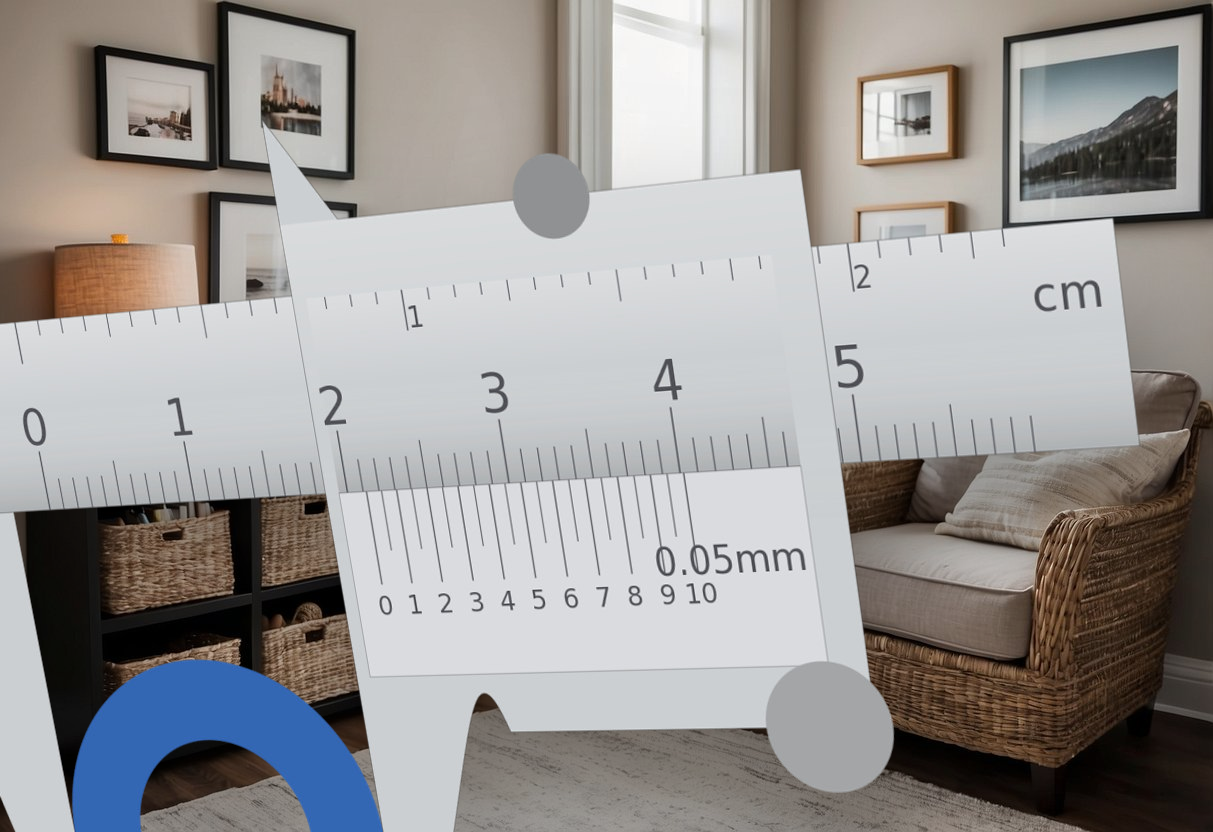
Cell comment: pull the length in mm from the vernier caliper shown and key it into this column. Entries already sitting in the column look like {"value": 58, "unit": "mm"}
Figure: {"value": 21.2, "unit": "mm"}
